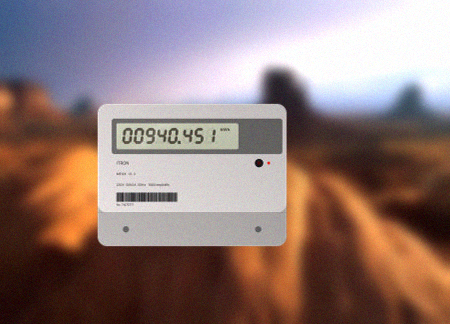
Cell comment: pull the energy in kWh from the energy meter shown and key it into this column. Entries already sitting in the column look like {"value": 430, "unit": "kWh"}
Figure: {"value": 940.451, "unit": "kWh"}
